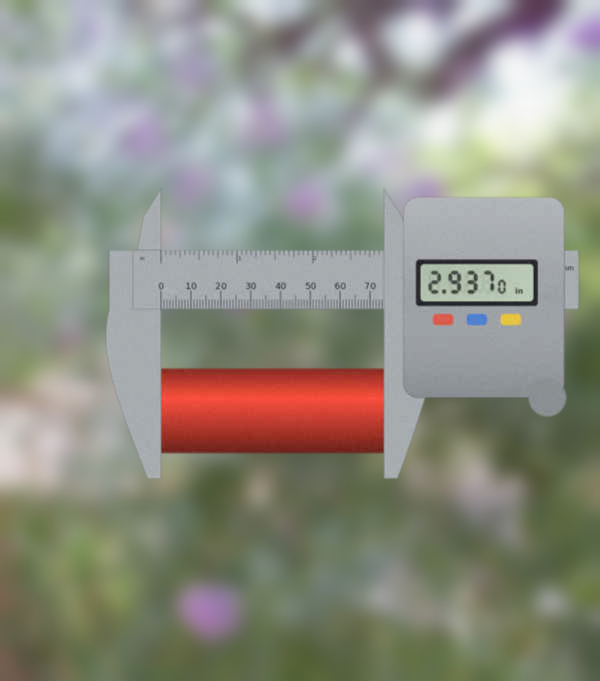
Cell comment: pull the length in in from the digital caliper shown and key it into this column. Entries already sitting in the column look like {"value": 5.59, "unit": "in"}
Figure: {"value": 2.9370, "unit": "in"}
